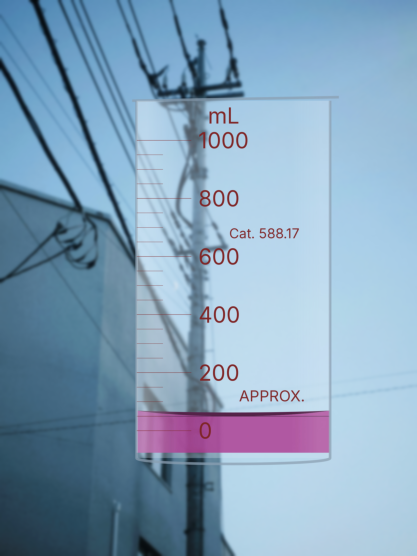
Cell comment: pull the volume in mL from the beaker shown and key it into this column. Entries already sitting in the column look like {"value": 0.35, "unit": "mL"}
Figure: {"value": 50, "unit": "mL"}
